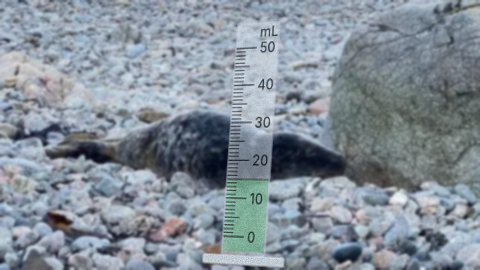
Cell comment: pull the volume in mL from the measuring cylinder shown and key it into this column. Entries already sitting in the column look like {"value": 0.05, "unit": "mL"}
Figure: {"value": 15, "unit": "mL"}
